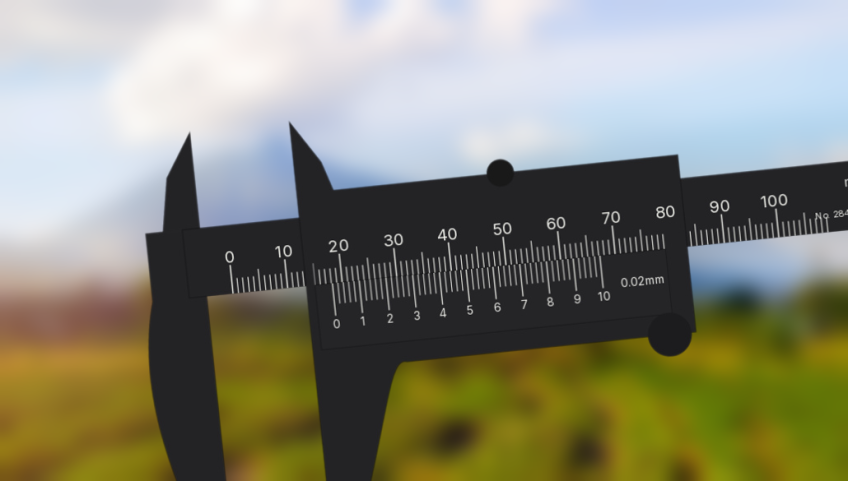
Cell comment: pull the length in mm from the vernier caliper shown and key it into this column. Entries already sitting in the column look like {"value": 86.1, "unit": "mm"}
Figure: {"value": 18.2, "unit": "mm"}
